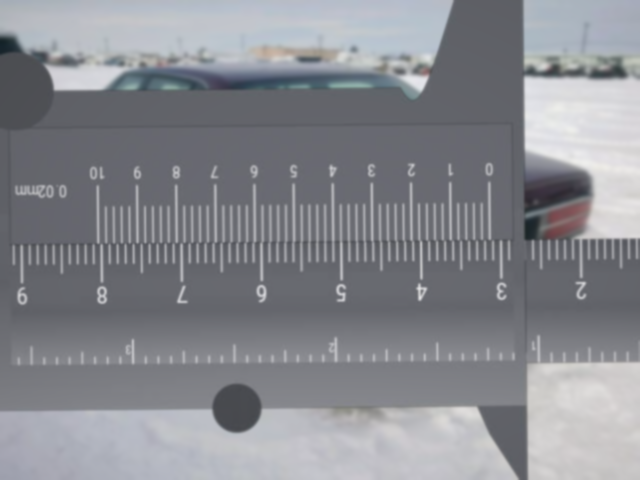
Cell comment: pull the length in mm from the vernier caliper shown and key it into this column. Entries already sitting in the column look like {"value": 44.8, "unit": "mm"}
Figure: {"value": 31.4, "unit": "mm"}
